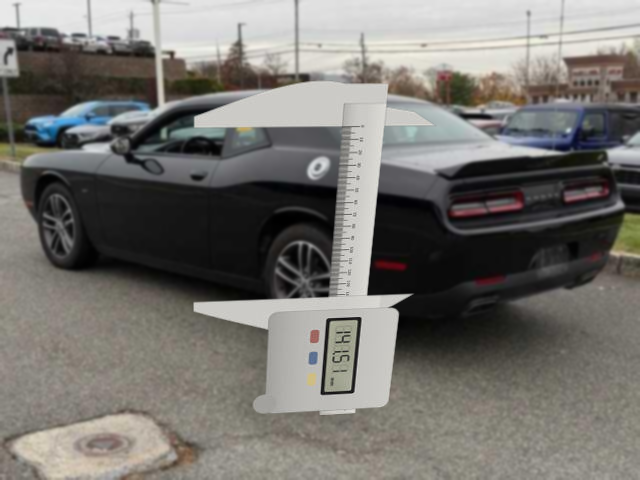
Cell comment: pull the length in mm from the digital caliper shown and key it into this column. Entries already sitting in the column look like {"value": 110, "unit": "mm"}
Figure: {"value": 141.51, "unit": "mm"}
